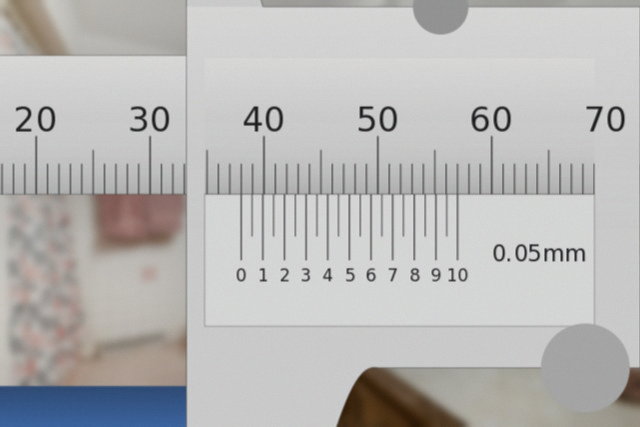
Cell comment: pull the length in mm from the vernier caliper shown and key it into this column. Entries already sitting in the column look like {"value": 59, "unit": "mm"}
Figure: {"value": 38.0, "unit": "mm"}
